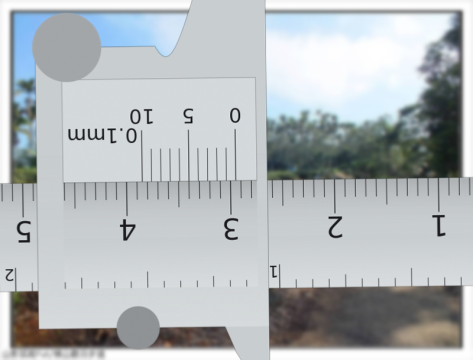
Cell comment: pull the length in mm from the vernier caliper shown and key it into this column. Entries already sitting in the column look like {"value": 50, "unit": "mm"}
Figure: {"value": 29.5, "unit": "mm"}
